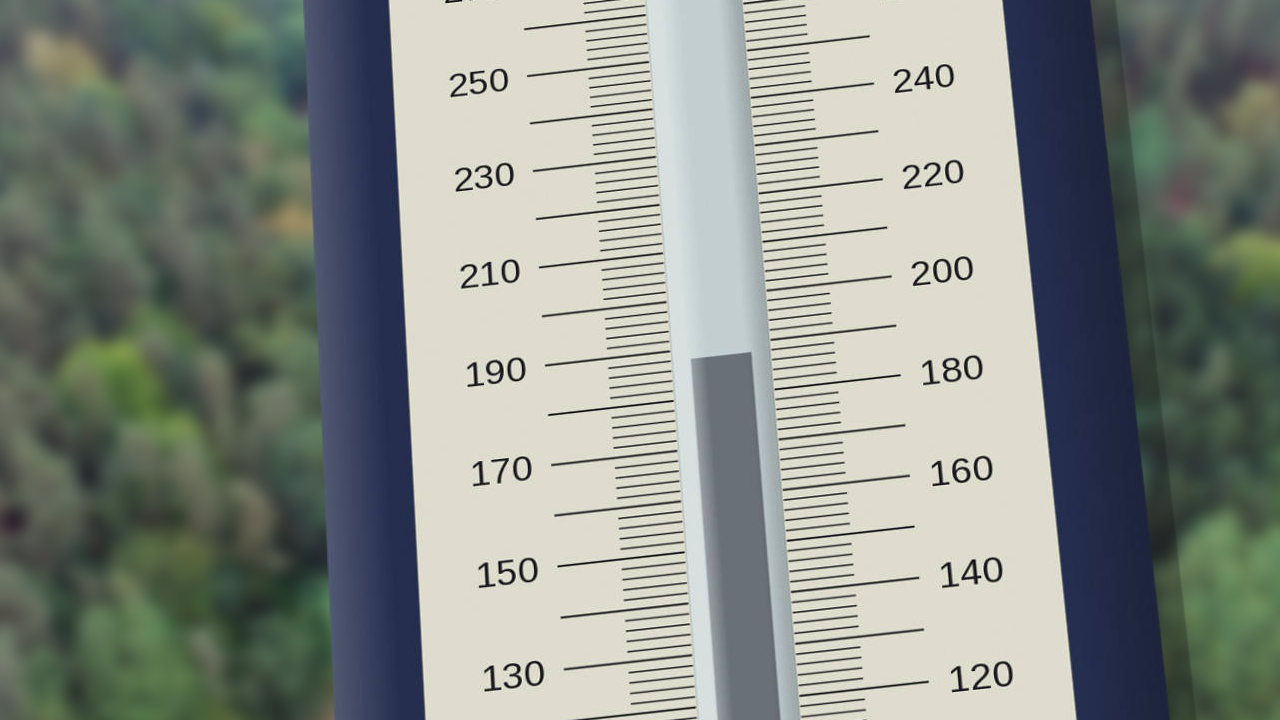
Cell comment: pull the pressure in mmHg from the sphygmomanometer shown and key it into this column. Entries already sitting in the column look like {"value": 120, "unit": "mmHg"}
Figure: {"value": 188, "unit": "mmHg"}
